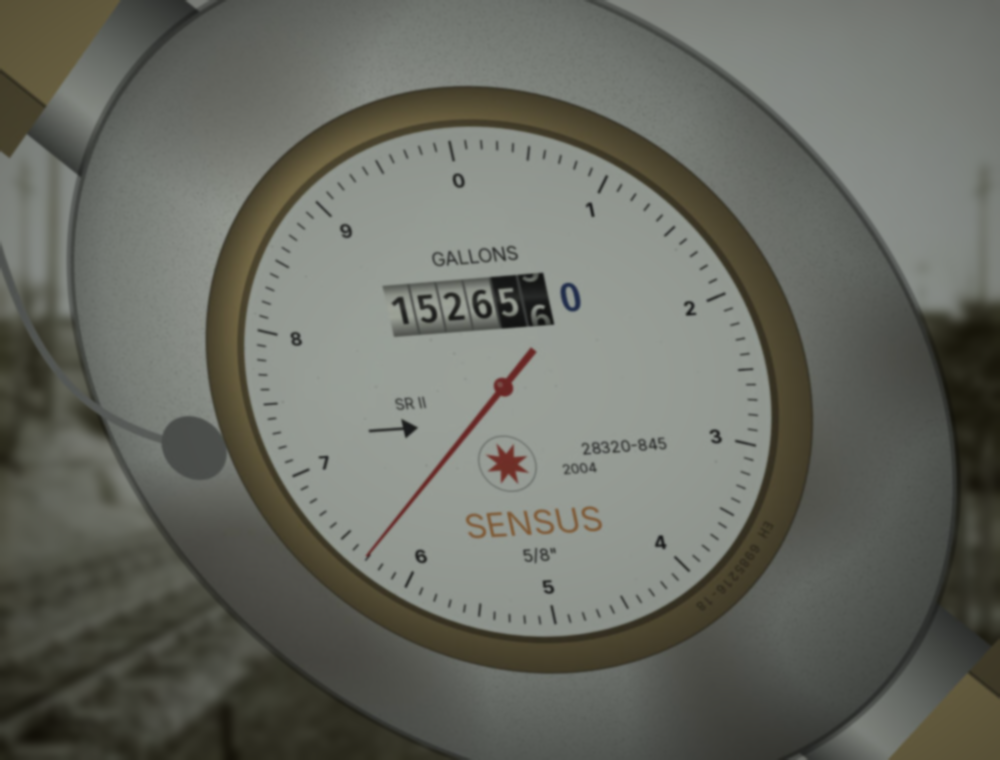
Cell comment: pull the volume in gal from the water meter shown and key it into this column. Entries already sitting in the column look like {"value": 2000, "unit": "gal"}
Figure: {"value": 1526556.3, "unit": "gal"}
